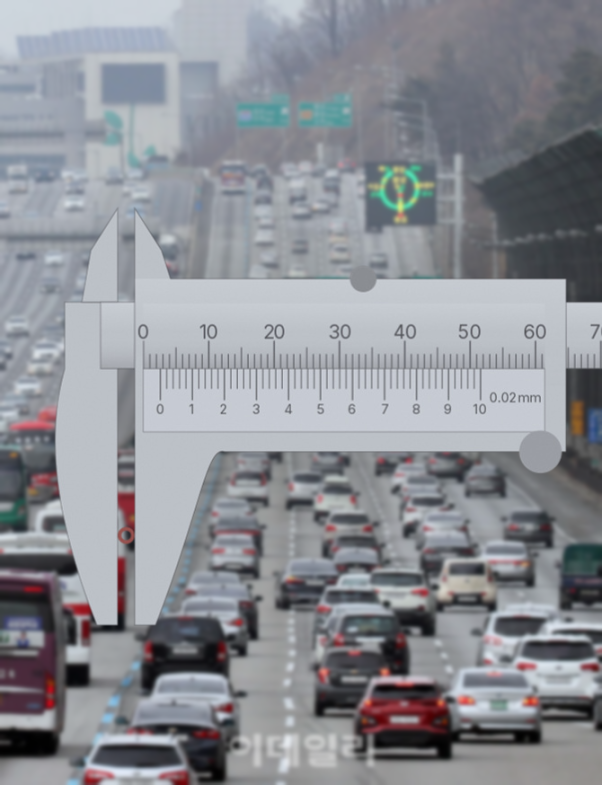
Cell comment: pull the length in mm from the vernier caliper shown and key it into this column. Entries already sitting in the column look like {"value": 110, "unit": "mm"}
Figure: {"value": 2.6, "unit": "mm"}
